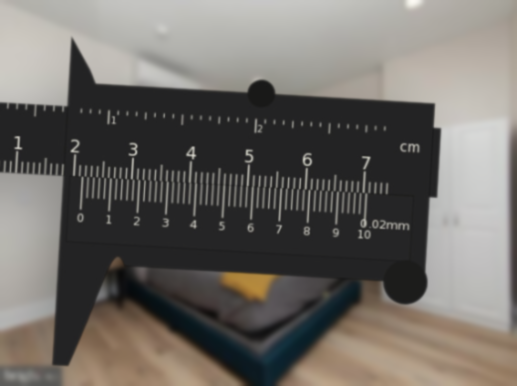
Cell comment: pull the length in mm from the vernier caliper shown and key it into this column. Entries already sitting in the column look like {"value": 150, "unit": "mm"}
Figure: {"value": 21.5, "unit": "mm"}
